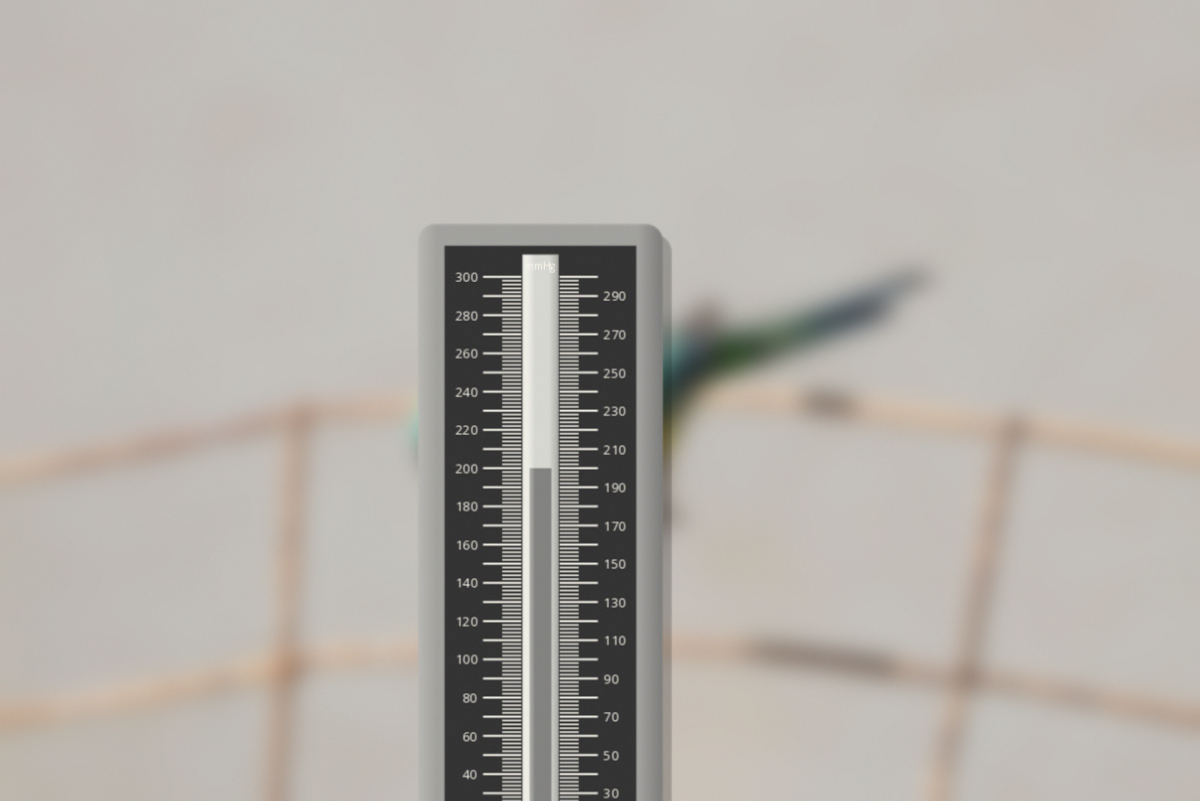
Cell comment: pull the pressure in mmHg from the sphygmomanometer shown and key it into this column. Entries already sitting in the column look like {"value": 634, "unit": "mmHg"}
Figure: {"value": 200, "unit": "mmHg"}
